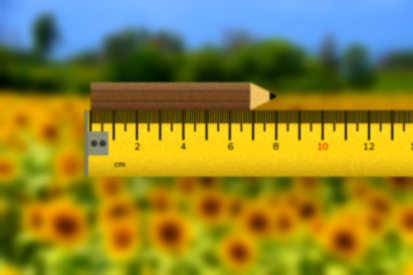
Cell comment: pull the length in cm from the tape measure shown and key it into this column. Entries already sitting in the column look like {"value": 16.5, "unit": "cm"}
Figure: {"value": 8, "unit": "cm"}
